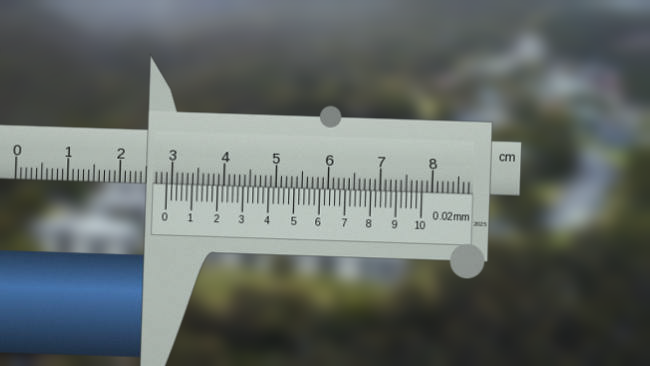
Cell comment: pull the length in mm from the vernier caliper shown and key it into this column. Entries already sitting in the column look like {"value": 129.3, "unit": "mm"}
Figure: {"value": 29.0, "unit": "mm"}
